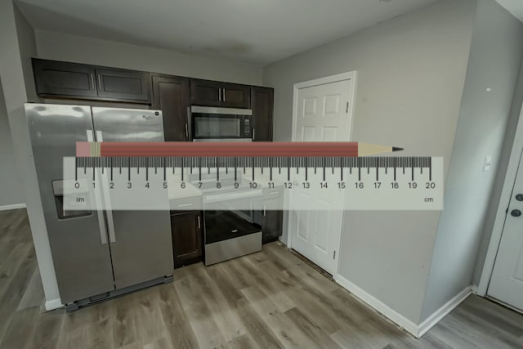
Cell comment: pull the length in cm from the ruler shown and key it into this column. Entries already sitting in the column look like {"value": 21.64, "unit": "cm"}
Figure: {"value": 18.5, "unit": "cm"}
